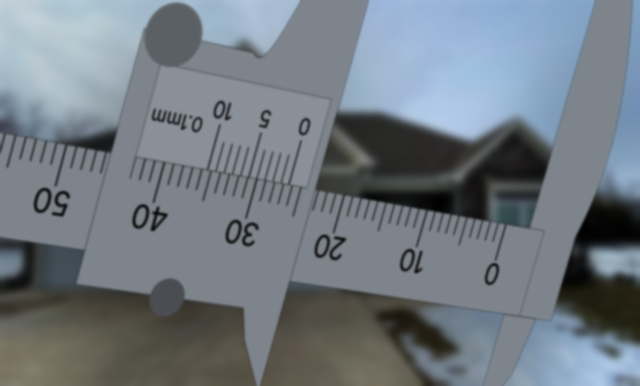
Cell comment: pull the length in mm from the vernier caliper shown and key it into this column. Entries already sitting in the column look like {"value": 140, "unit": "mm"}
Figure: {"value": 26.4, "unit": "mm"}
